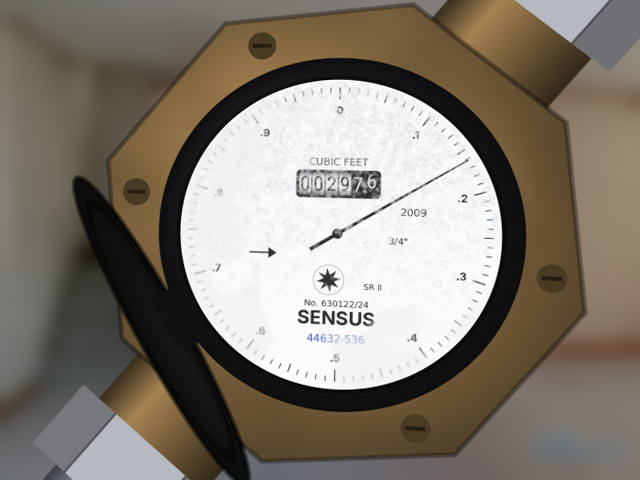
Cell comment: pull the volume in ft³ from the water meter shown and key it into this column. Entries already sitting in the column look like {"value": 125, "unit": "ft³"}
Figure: {"value": 2976.16, "unit": "ft³"}
